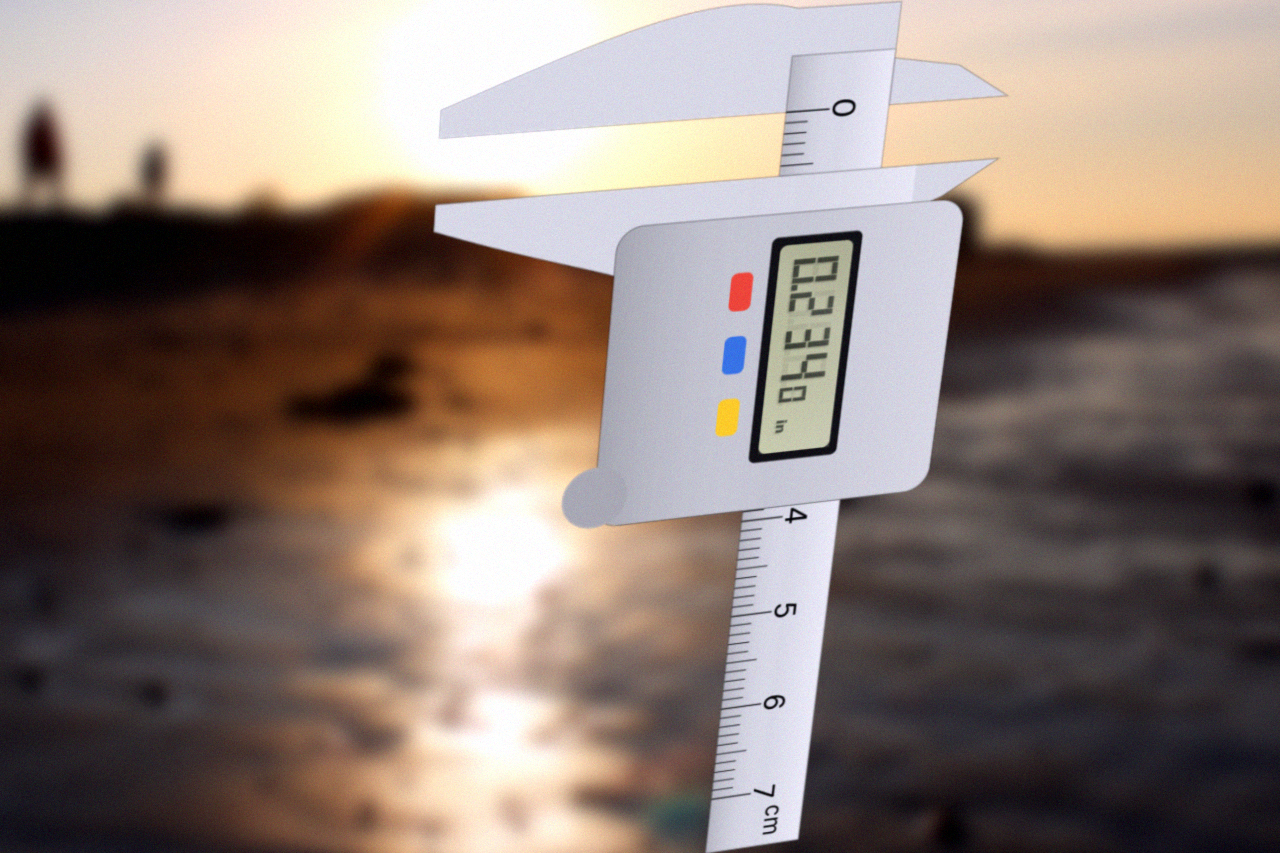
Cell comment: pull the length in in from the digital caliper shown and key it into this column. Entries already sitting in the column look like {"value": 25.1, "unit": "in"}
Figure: {"value": 0.2340, "unit": "in"}
